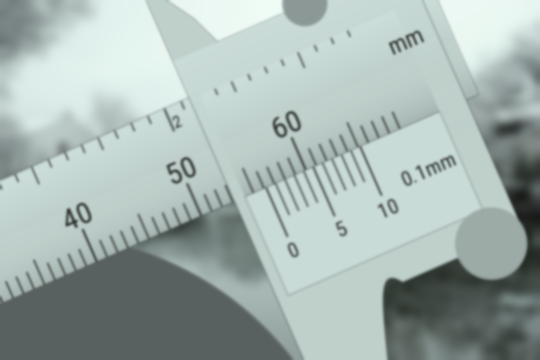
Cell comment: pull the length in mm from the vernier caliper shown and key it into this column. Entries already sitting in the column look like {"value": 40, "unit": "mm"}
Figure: {"value": 56.2, "unit": "mm"}
